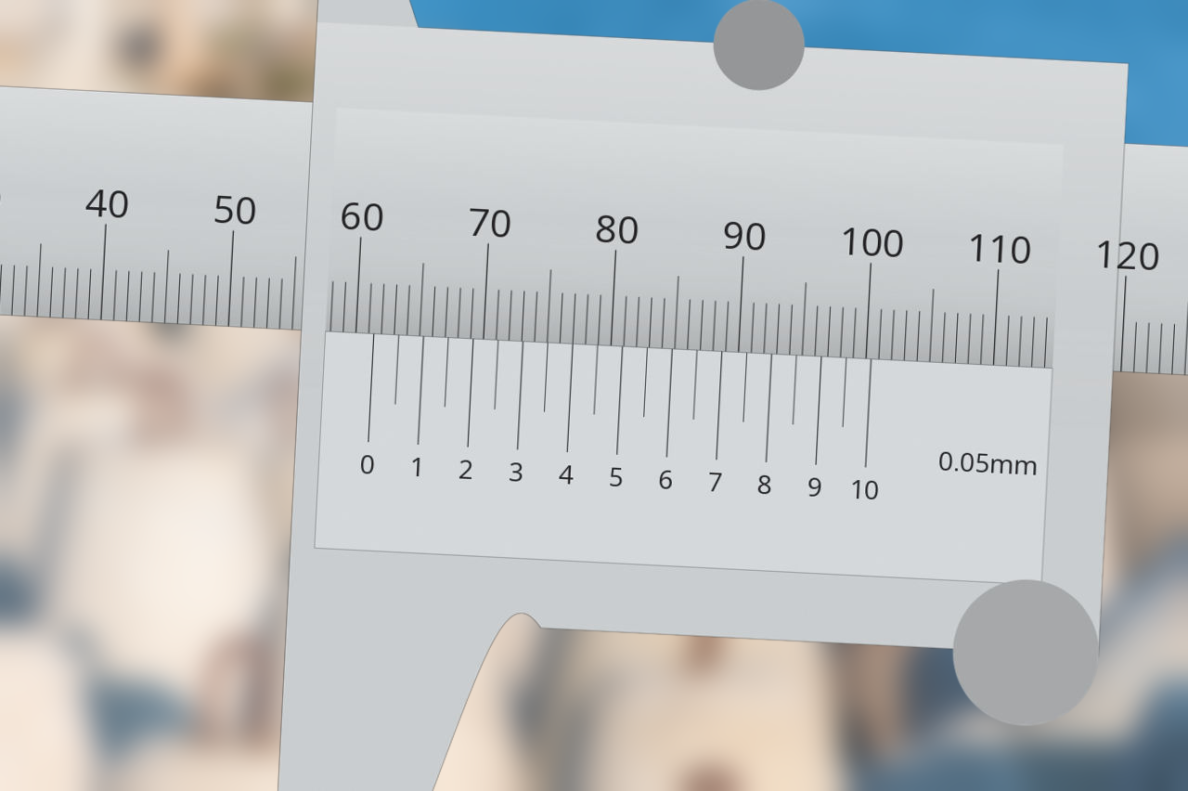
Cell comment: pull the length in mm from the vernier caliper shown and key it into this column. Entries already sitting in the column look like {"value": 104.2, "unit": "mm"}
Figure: {"value": 61.4, "unit": "mm"}
